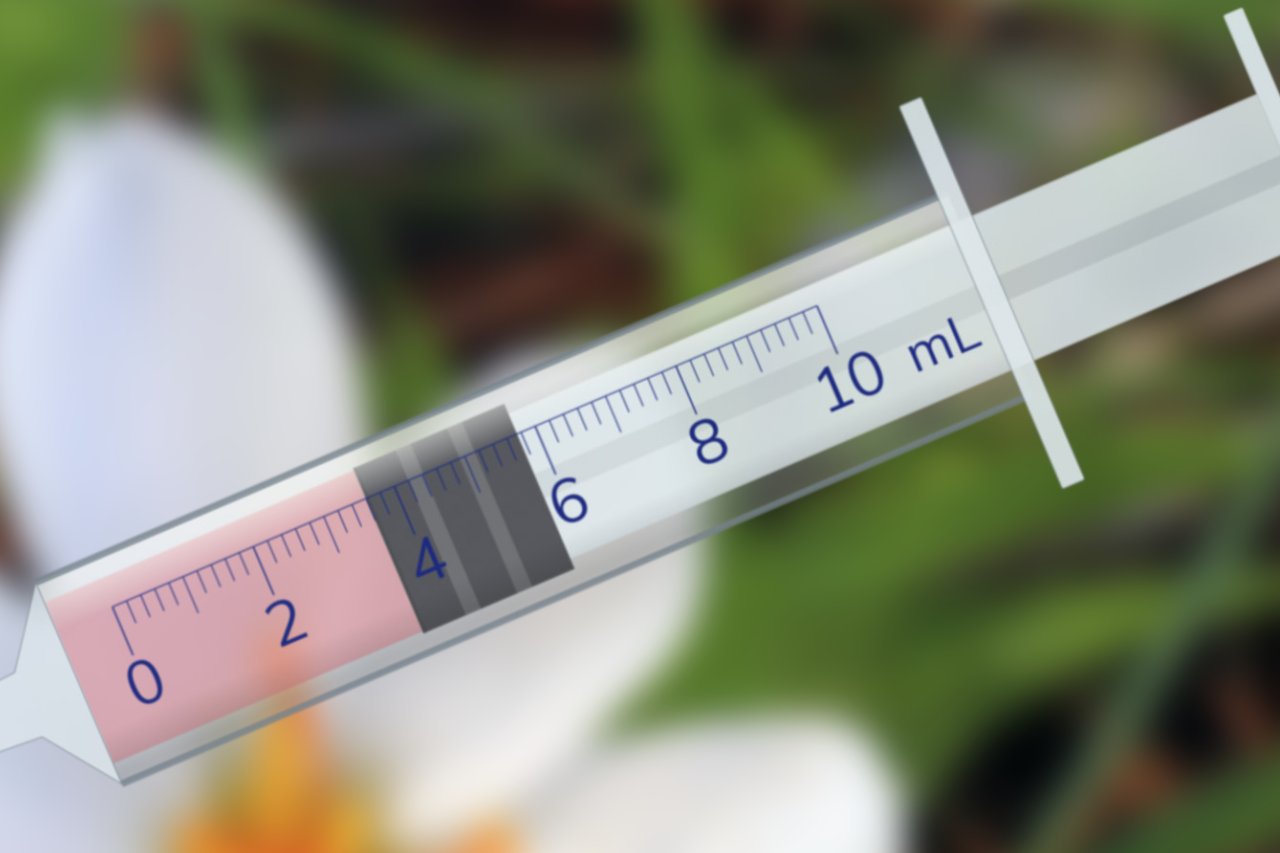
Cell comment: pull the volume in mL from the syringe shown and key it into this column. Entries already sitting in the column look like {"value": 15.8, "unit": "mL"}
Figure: {"value": 3.6, "unit": "mL"}
